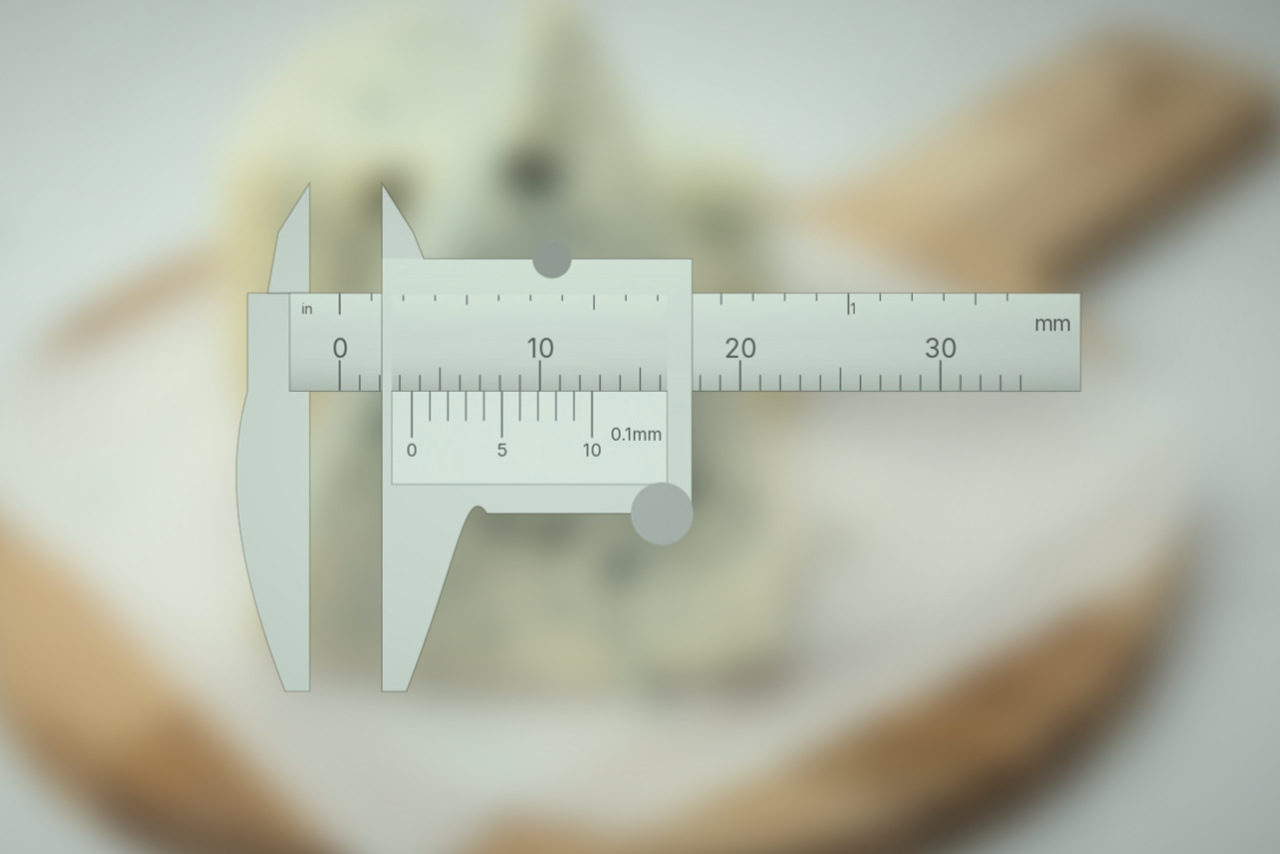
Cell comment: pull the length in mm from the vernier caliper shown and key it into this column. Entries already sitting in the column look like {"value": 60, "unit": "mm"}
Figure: {"value": 3.6, "unit": "mm"}
